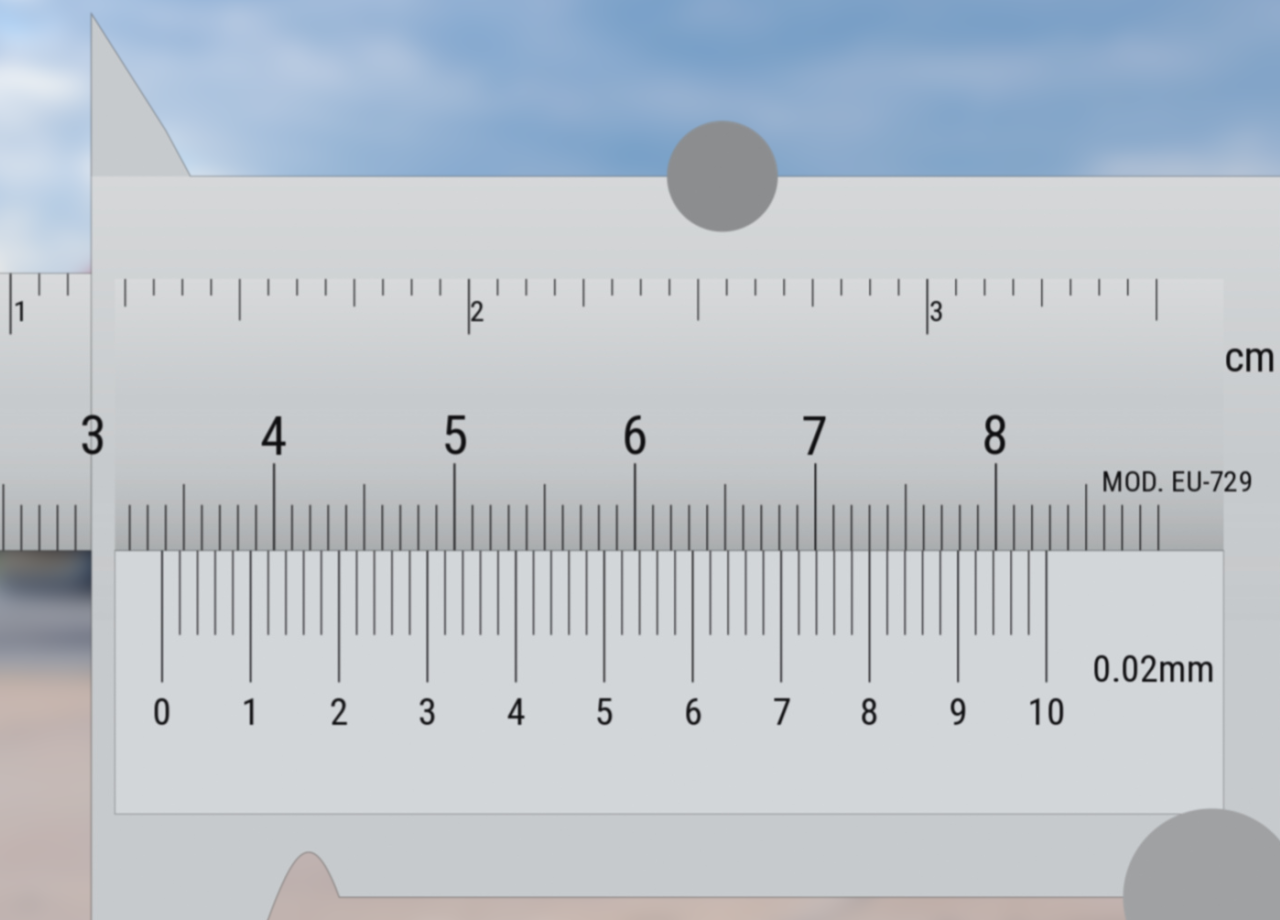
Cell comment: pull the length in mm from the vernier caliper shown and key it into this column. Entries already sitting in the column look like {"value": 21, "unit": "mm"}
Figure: {"value": 33.8, "unit": "mm"}
